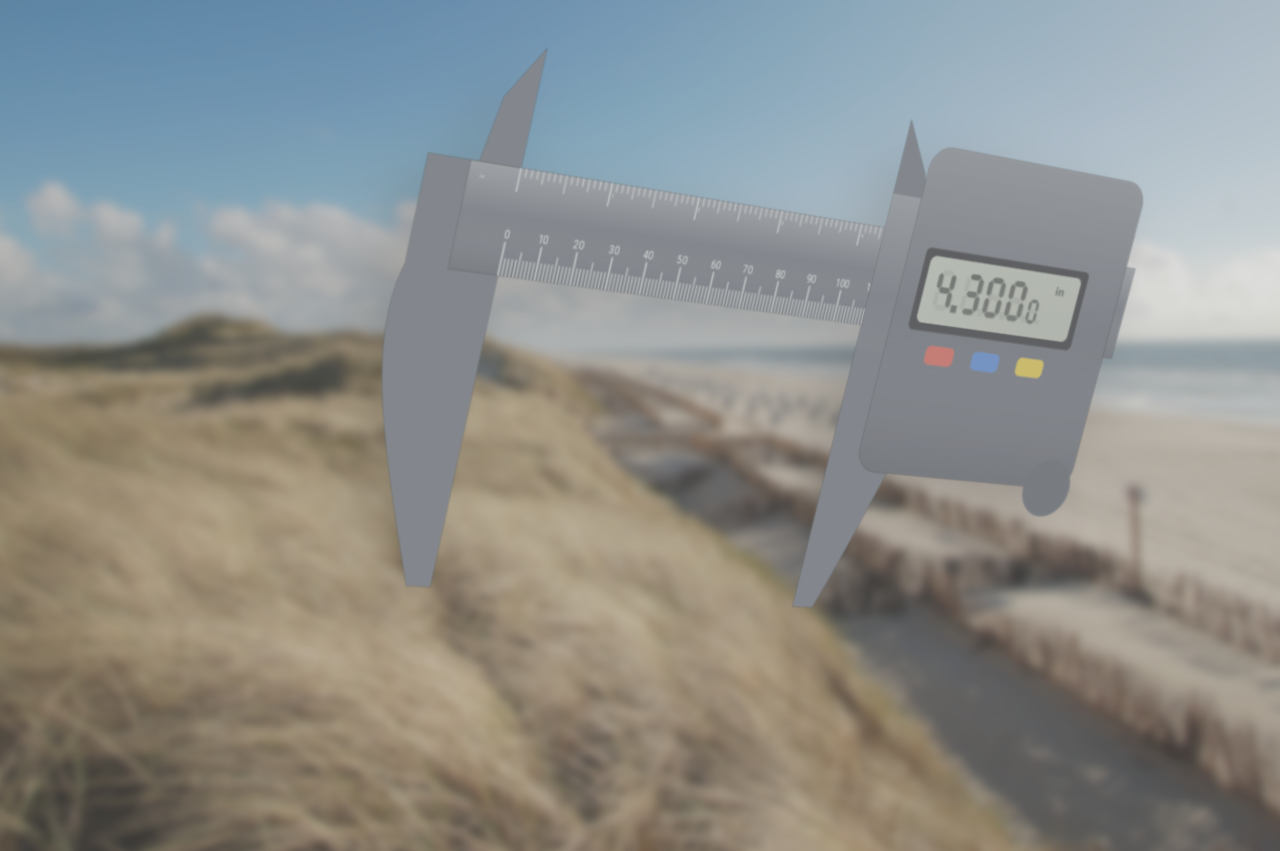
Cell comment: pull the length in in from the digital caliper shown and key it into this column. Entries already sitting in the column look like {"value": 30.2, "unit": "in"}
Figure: {"value": 4.3000, "unit": "in"}
